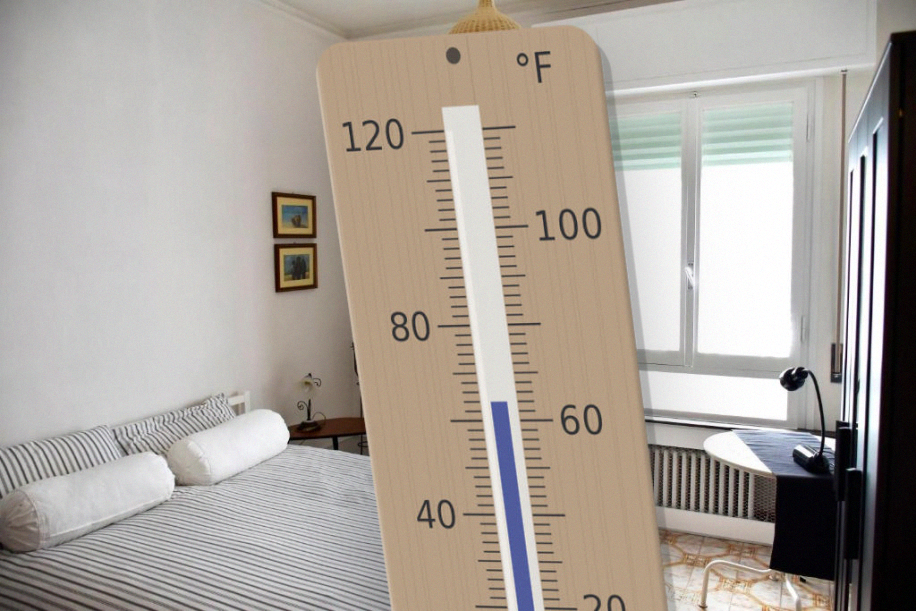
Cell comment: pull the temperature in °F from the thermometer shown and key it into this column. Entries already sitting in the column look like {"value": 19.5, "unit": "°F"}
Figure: {"value": 64, "unit": "°F"}
